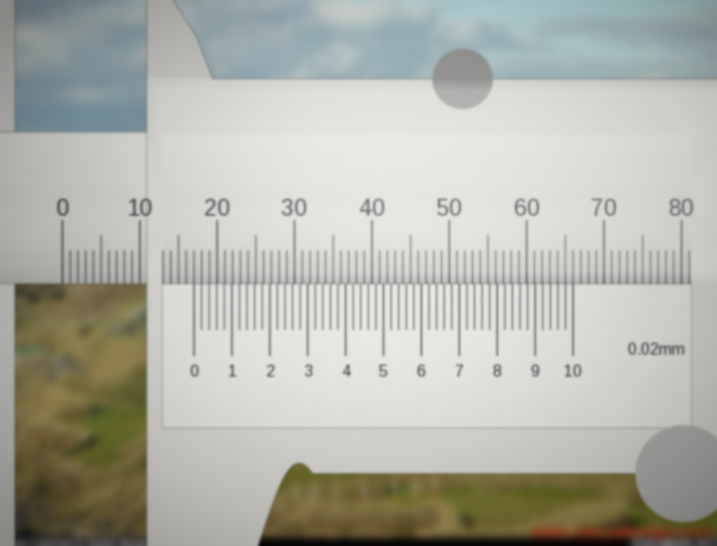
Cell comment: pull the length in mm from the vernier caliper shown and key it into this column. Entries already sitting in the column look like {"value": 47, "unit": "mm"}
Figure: {"value": 17.0, "unit": "mm"}
